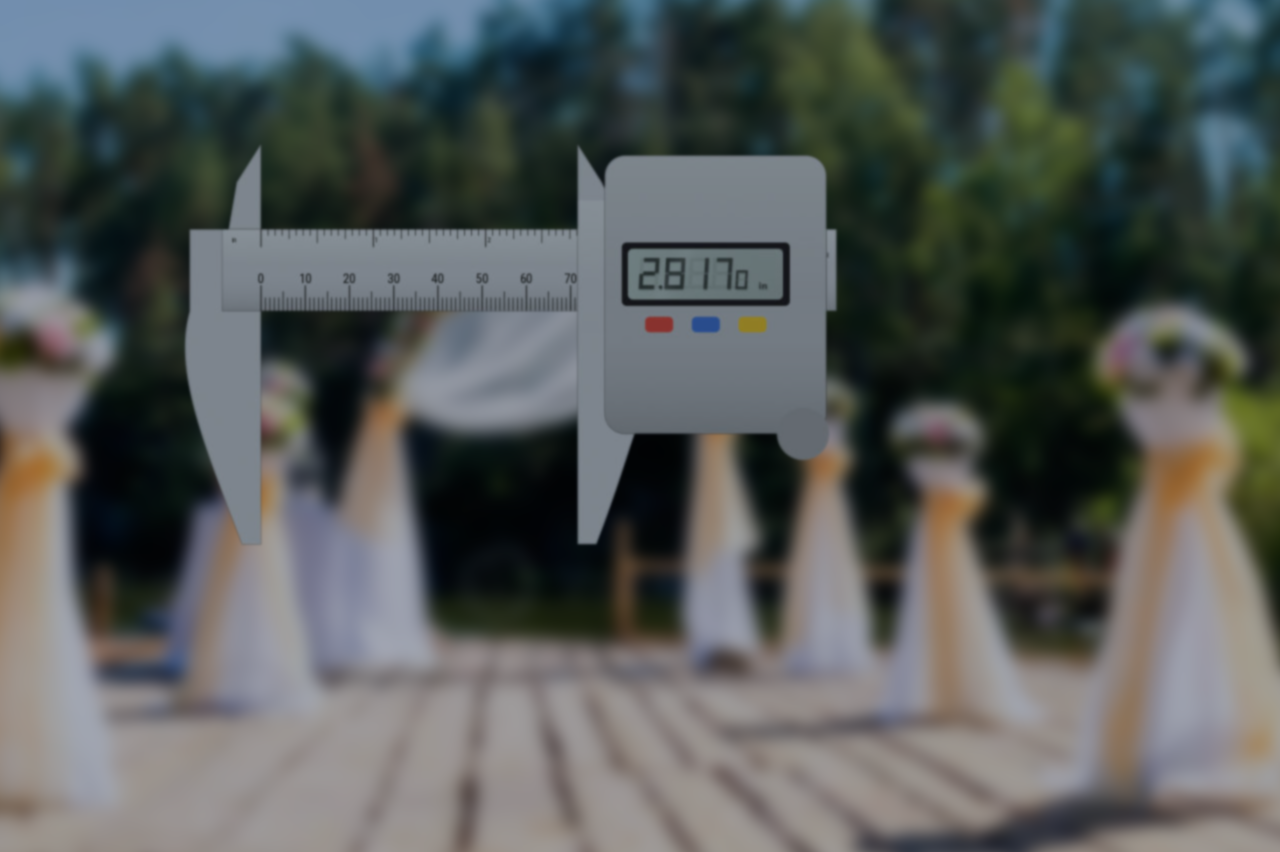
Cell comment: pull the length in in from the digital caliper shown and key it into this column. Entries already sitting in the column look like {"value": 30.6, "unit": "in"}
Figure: {"value": 2.8170, "unit": "in"}
